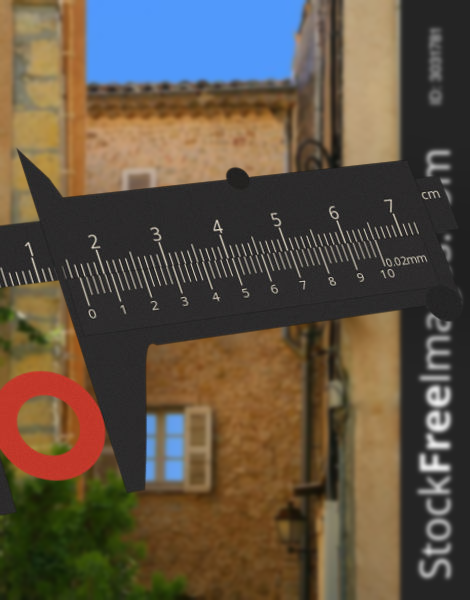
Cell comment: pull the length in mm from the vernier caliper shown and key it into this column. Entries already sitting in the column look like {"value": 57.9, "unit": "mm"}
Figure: {"value": 16.2, "unit": "mm"}
